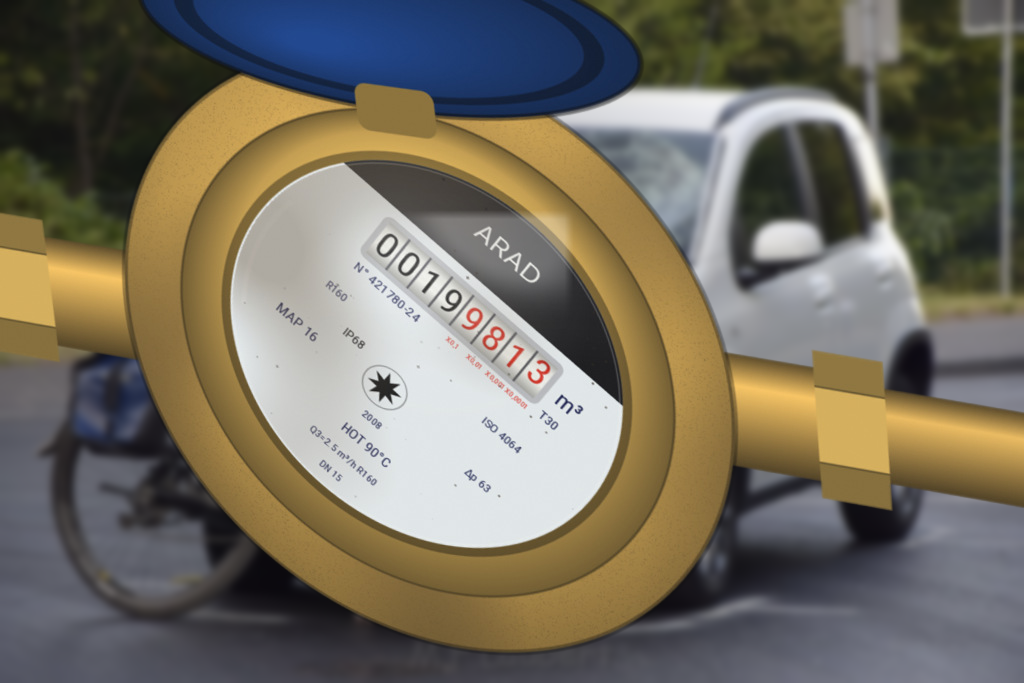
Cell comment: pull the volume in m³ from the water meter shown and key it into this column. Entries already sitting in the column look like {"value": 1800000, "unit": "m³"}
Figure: {"value": 19.9813, "unit": "m³"}
